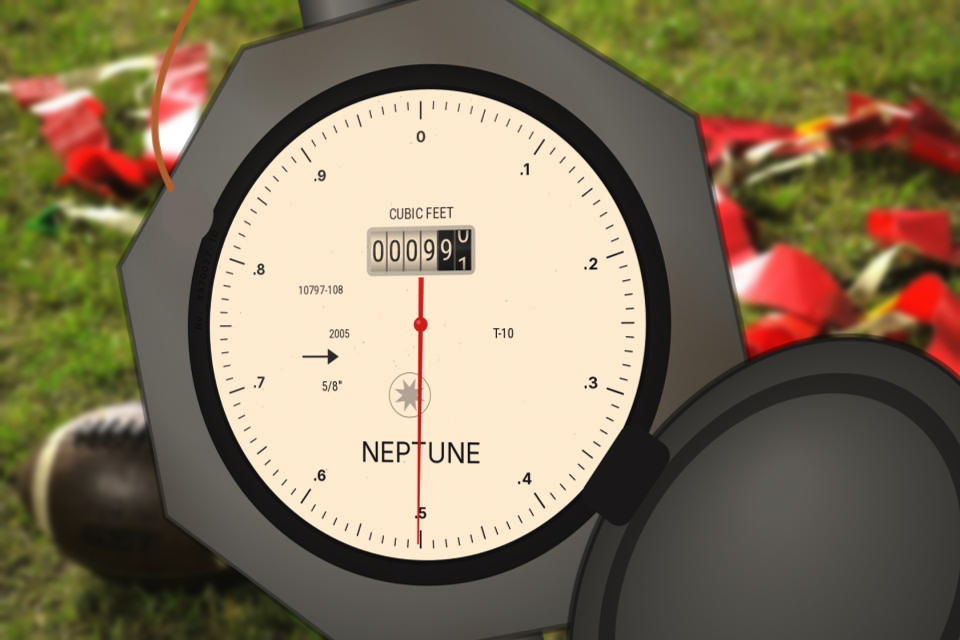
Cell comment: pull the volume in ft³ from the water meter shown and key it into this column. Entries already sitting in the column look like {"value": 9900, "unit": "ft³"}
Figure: {"value": 990.50, "unit": "ft³"}
